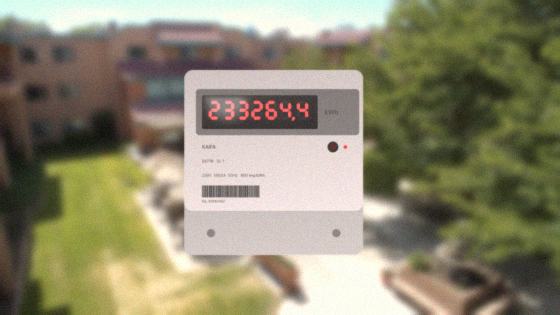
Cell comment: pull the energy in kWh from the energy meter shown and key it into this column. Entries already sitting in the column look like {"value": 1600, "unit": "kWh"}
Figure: {"value": 233264.4, "unit": "kWh"}
